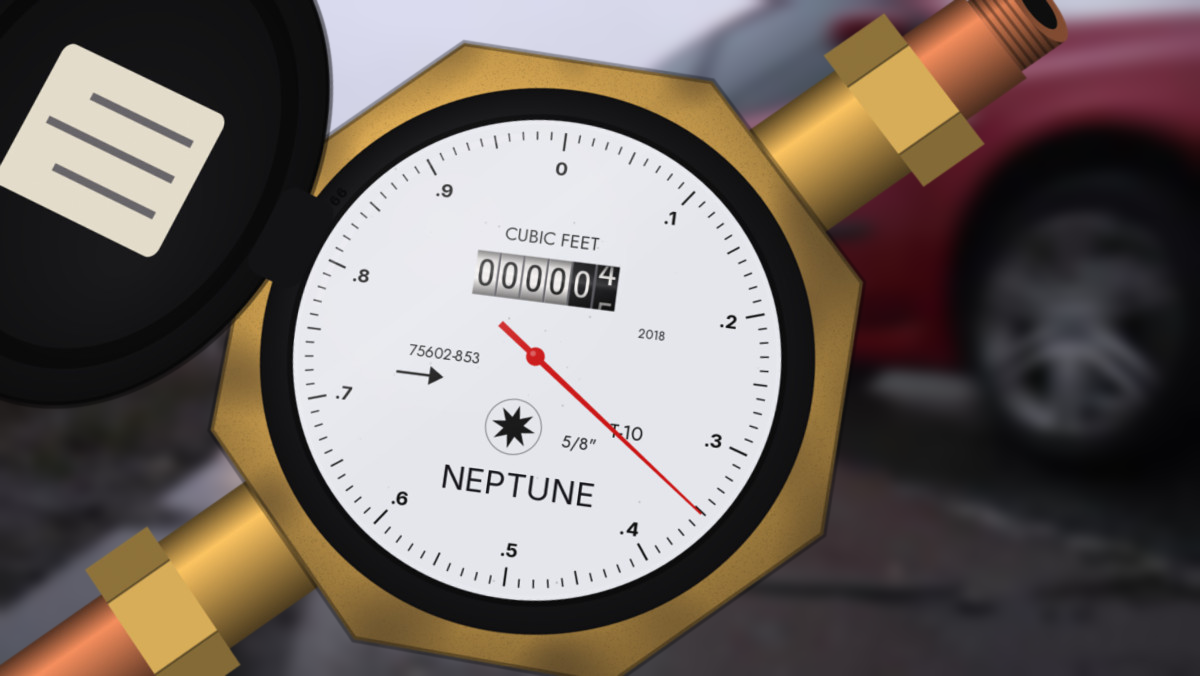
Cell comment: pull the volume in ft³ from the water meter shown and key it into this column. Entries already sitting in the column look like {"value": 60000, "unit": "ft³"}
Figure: {"value": 4.35, "unit": "ft³"}
